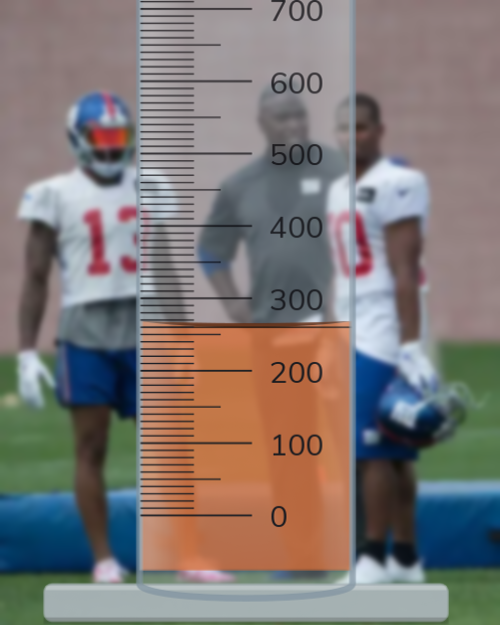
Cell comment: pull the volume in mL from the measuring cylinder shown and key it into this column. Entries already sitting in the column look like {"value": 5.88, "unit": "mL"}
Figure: {"value": 260, "unit": "mL"}
